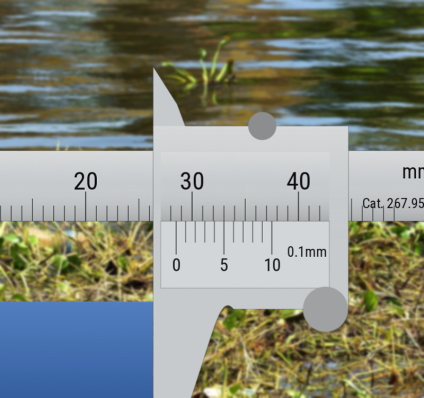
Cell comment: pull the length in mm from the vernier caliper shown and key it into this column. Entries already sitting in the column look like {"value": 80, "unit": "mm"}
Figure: {"value": 28.5, "unit": "mm"}
